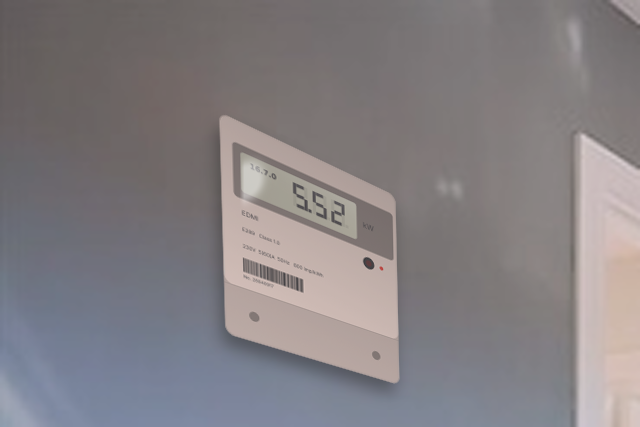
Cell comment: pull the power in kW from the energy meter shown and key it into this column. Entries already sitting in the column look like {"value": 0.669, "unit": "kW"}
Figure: {"value": 5.52, "unit": "kW"}
